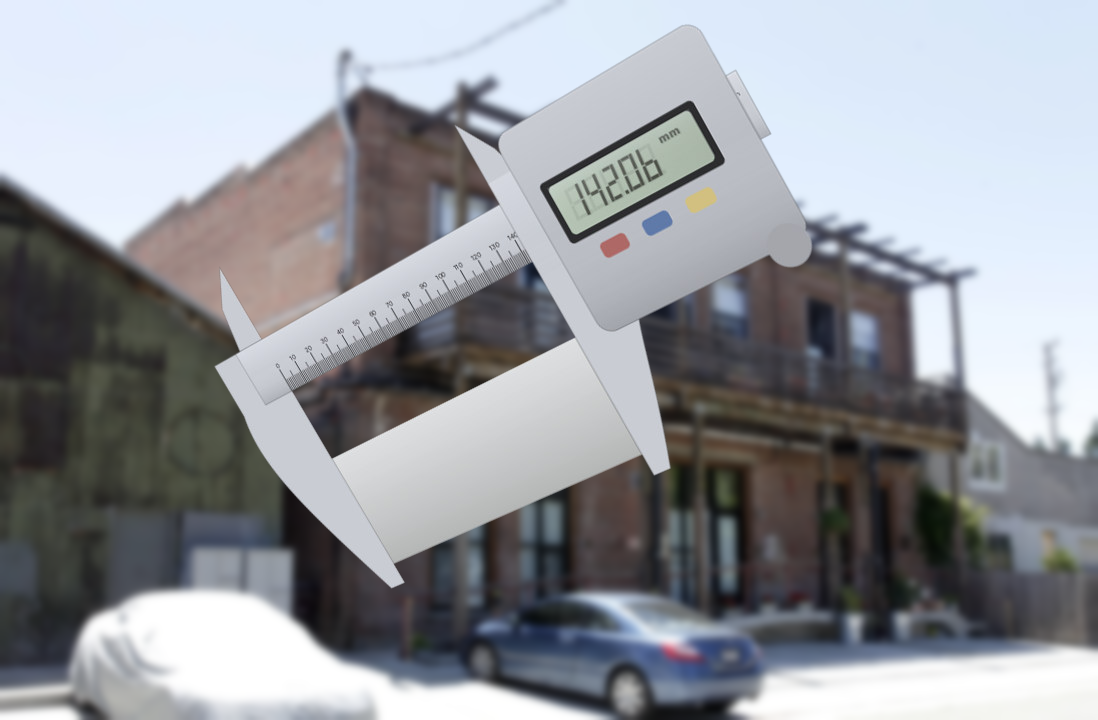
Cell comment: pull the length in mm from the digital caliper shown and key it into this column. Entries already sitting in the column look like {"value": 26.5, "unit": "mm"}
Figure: {"value": 142.06, "unit": "mm"}
